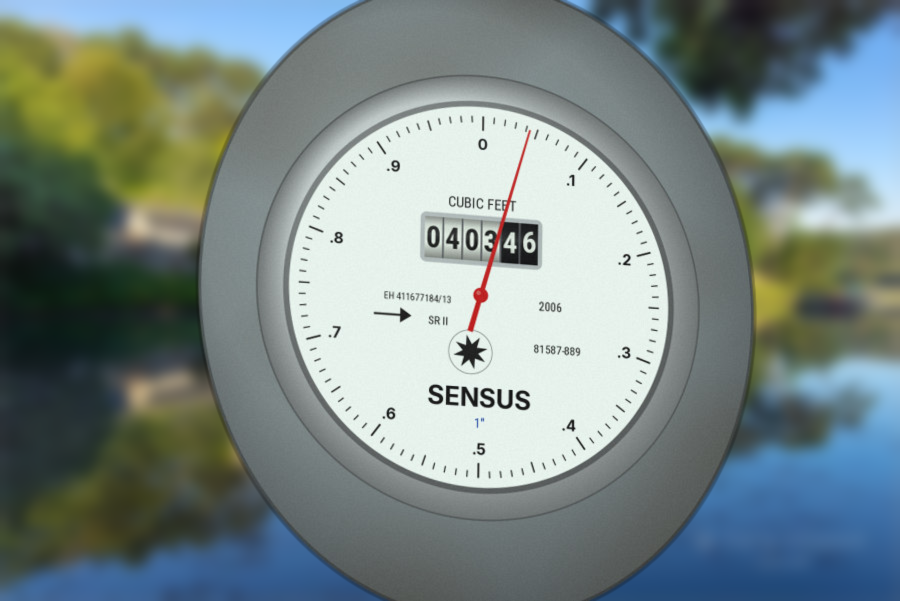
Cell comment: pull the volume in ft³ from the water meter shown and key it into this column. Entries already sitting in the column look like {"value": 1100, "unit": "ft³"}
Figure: {"value": 40346.04, "unit": "ft³"}
